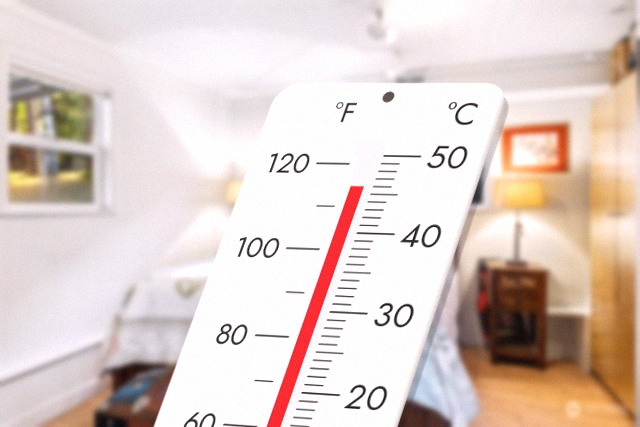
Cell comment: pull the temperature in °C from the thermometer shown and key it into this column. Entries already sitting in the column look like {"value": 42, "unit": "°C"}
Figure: {"value": 46, "unit": "°C"}
